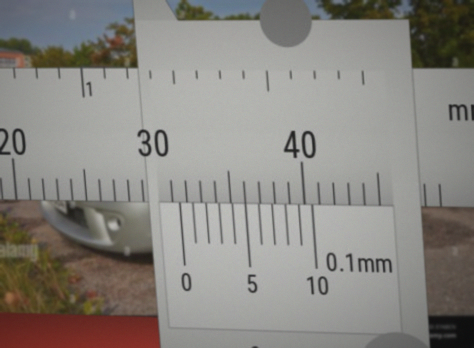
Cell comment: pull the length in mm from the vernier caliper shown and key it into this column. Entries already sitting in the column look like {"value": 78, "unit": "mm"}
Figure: {"value": 31.5, "unit": "mm"}
